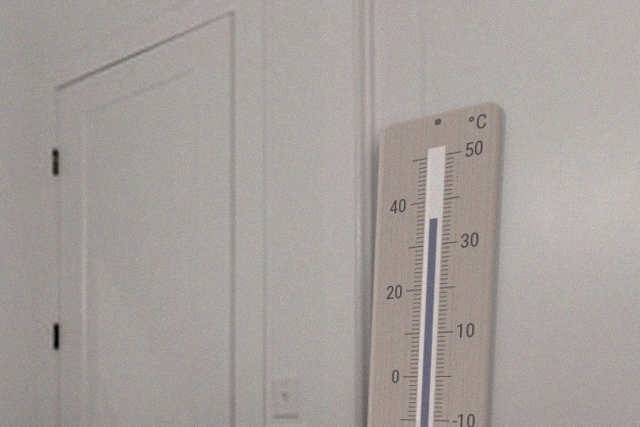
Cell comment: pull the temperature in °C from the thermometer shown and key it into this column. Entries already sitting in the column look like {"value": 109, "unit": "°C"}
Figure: {"value": 36, "unit": "°C"}
